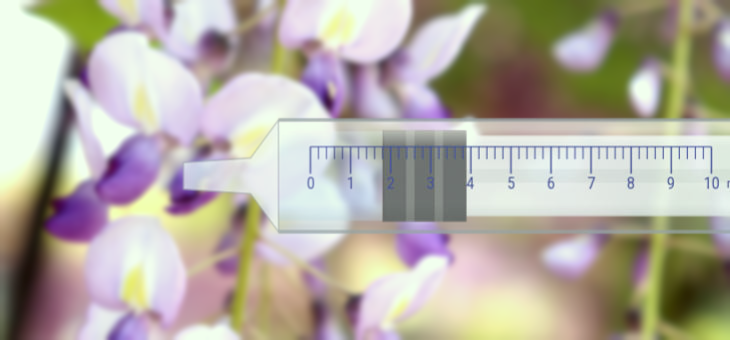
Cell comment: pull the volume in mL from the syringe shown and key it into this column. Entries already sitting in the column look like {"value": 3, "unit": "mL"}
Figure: {"value": 1.8, "unit": "mL"}
